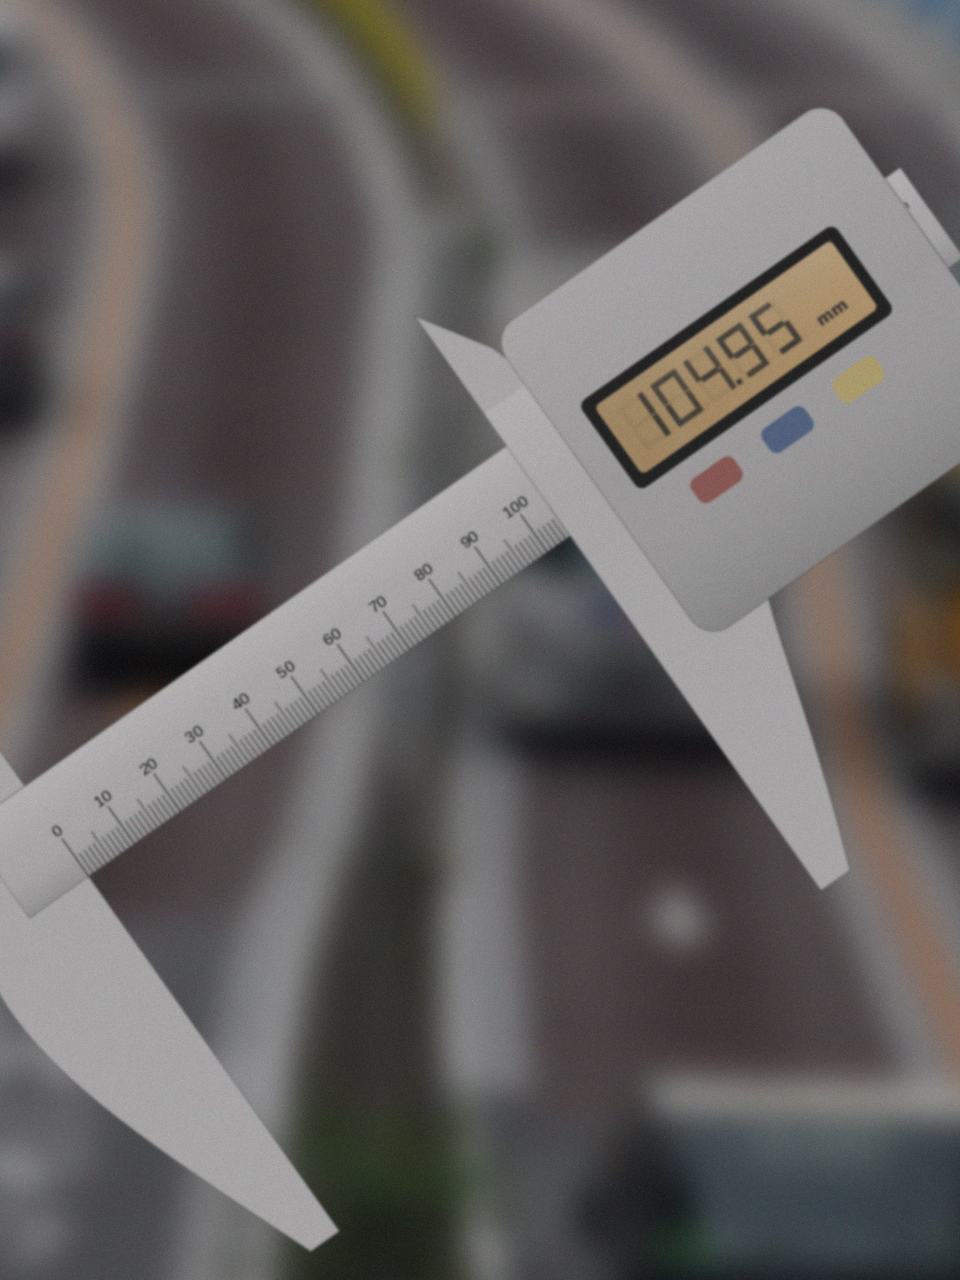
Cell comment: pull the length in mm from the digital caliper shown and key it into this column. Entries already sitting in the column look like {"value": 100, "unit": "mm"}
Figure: {"value": 104.95, "unit": "mm"}
